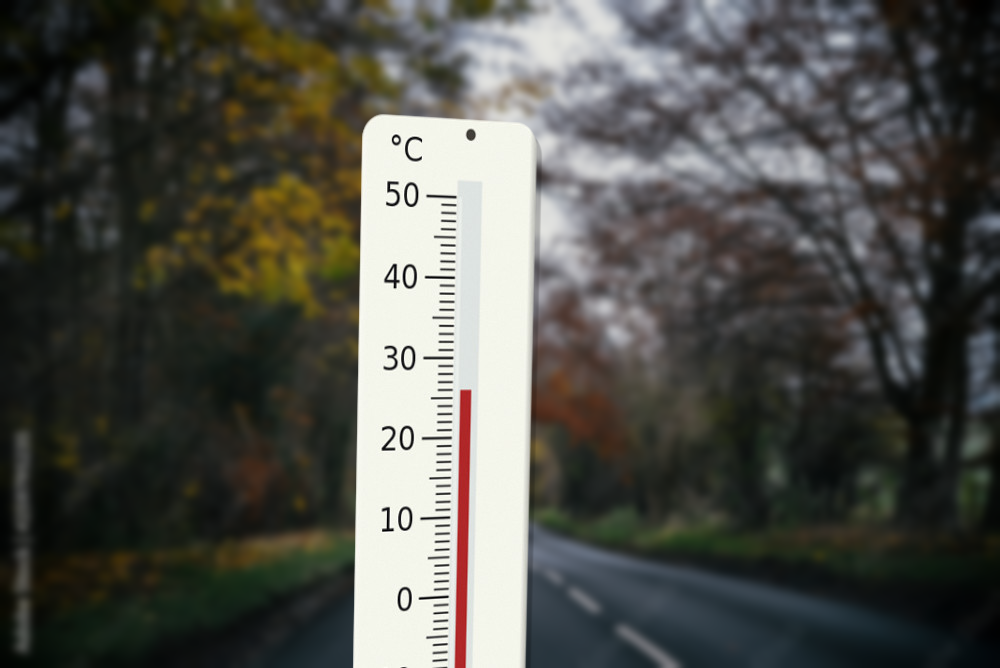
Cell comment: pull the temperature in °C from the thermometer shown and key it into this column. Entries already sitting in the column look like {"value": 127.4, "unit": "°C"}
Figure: {"value": 26, "unit": "°C"}
